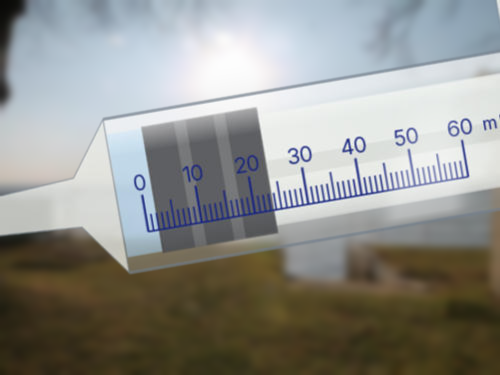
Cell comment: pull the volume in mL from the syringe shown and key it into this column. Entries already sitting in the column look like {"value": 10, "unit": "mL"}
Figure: {"value": 2, "unit": "mL"}
